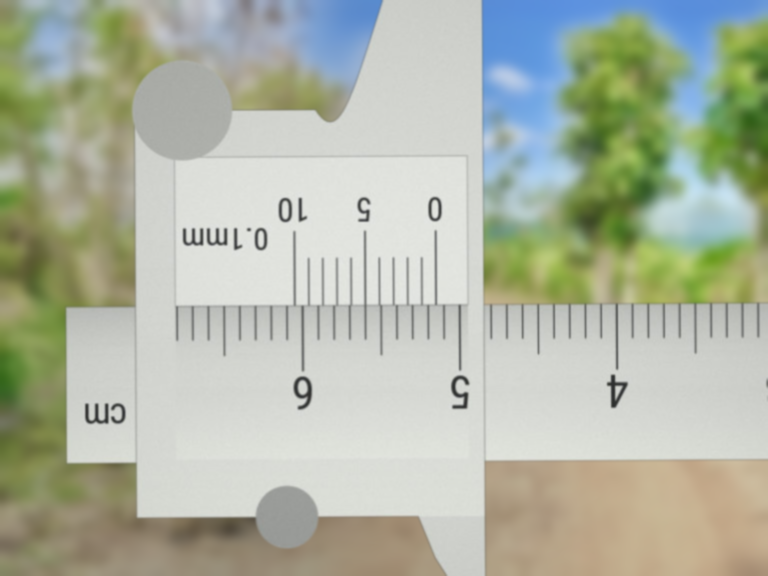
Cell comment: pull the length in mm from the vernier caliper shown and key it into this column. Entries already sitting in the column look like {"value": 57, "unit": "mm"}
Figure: {"value": 51.5, "unit": "mm"}
